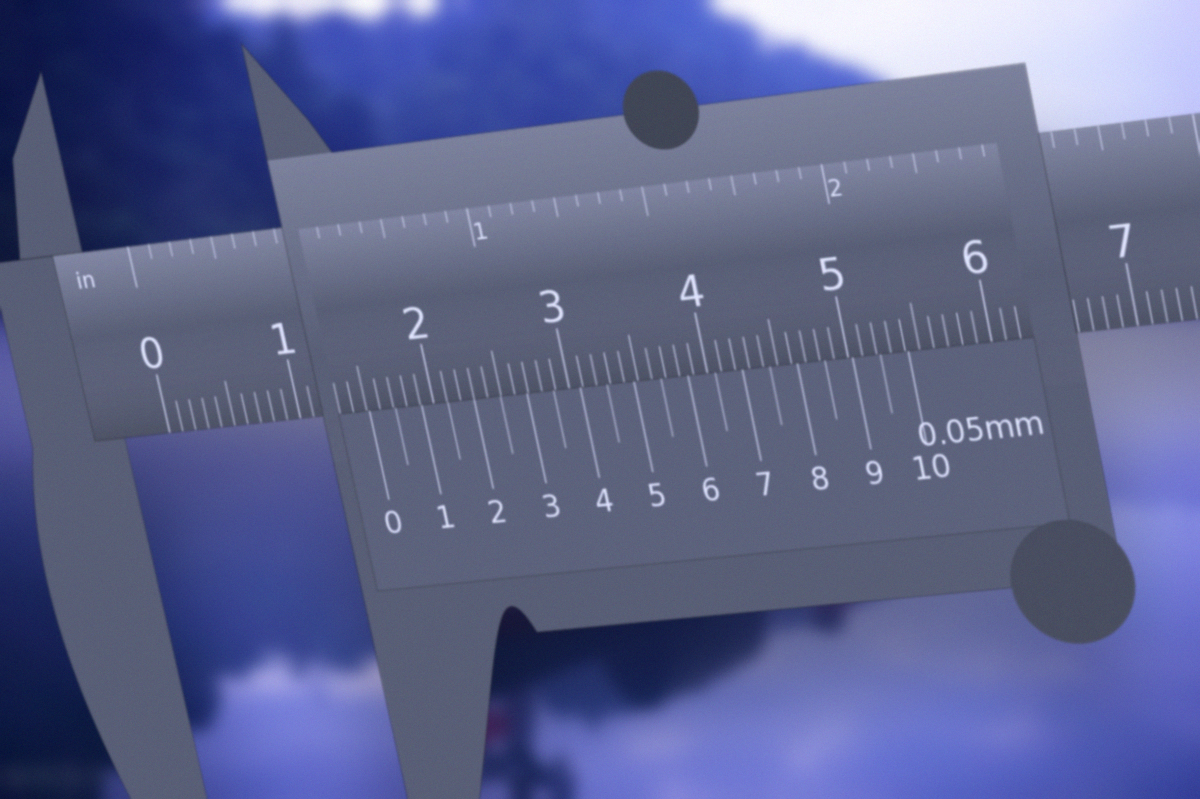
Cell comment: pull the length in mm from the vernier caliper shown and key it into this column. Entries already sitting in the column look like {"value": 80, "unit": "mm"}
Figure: {"value": 15.2, "unit": "mm"}
